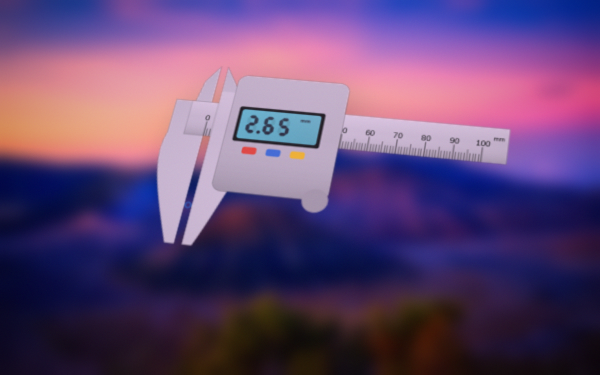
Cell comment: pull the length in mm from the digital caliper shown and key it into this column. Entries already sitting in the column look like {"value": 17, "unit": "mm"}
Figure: {"value": 2.65, "unit": "mm"}
